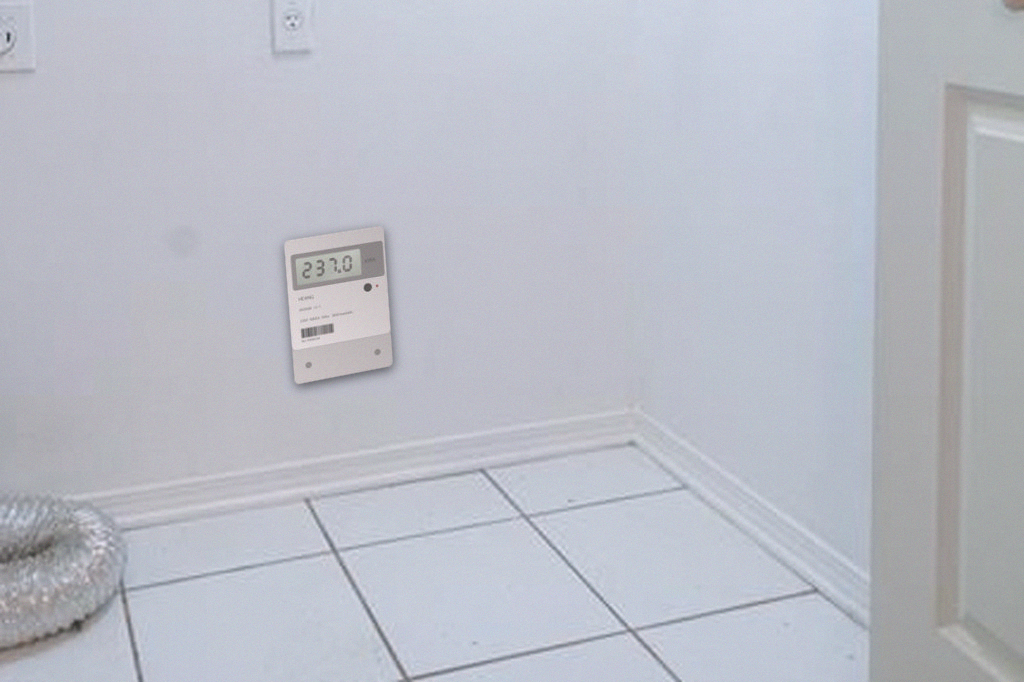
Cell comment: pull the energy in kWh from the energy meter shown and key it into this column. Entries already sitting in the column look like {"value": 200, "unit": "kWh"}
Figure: {"value": 237.0, "unit": "kWh"}
